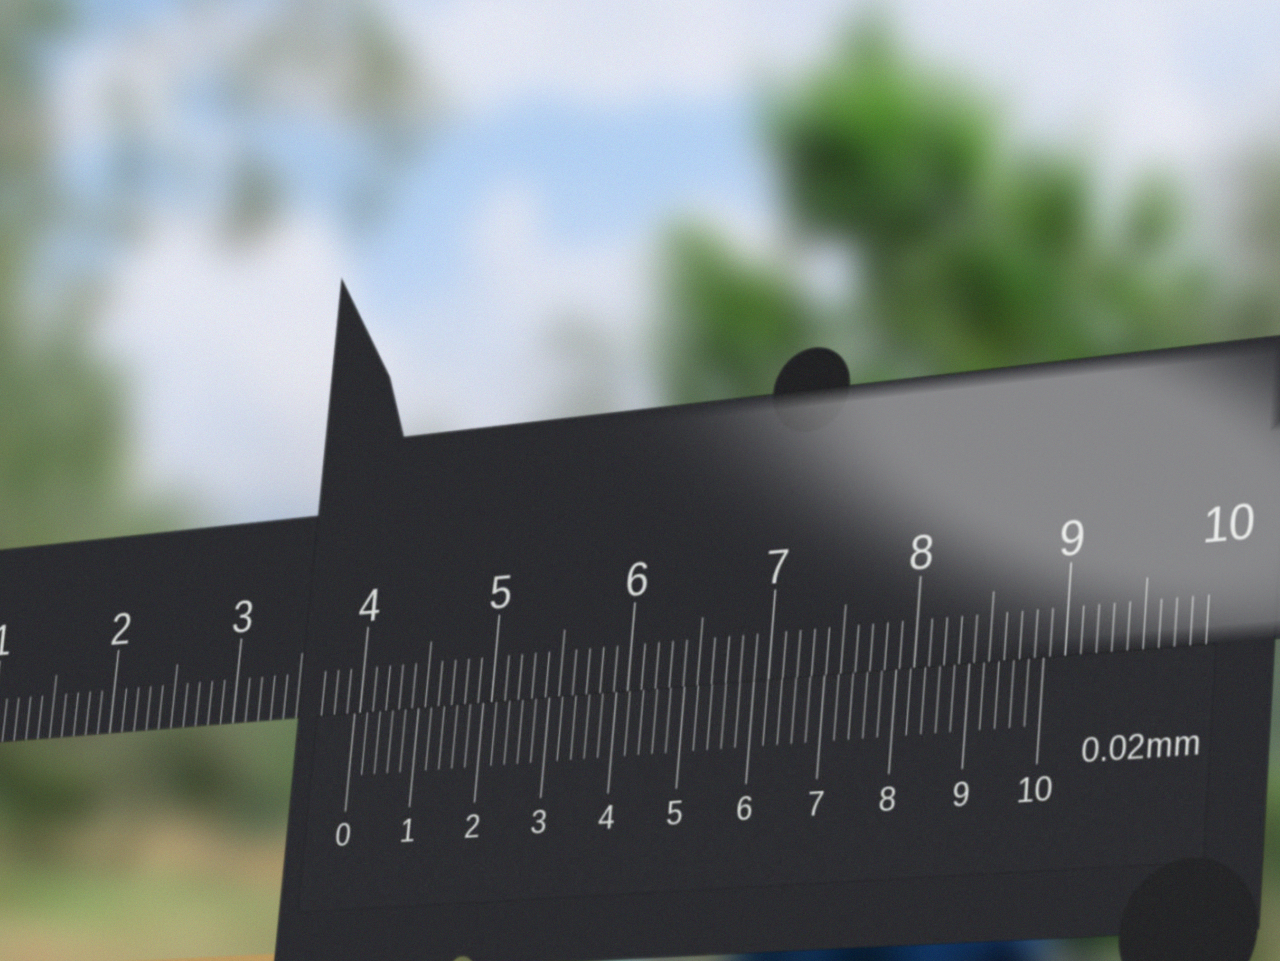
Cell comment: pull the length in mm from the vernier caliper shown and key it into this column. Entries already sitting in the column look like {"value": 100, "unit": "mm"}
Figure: {"value": 39.6, "unit": "mm"}
